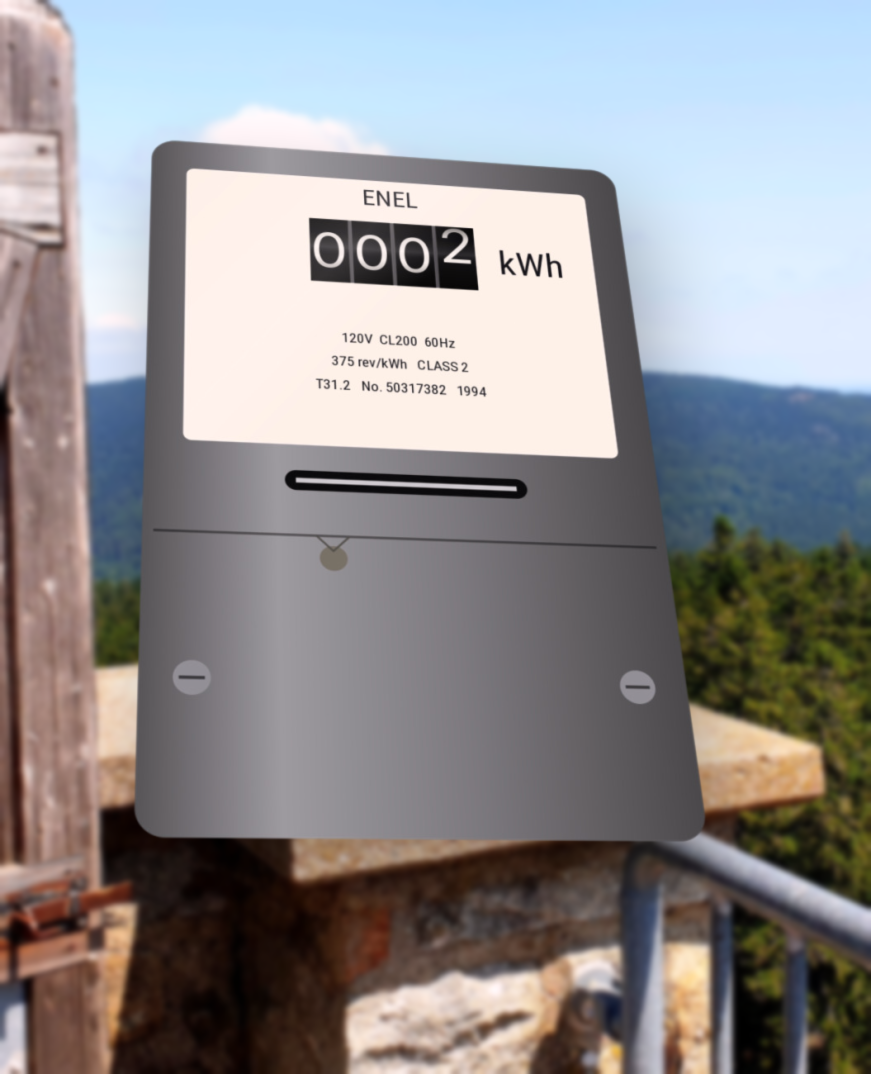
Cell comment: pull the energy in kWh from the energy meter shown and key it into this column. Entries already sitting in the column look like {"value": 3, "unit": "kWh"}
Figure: {"value": 2, "unit": "kWh"}
